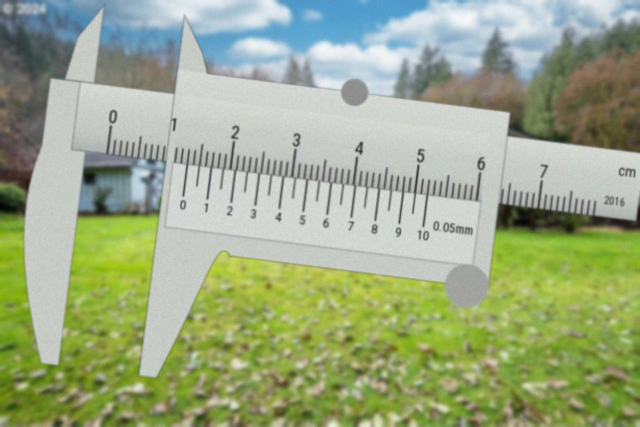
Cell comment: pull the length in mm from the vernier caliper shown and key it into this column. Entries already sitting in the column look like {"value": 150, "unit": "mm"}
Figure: {"value": 13.0, "unit": "mm"}
